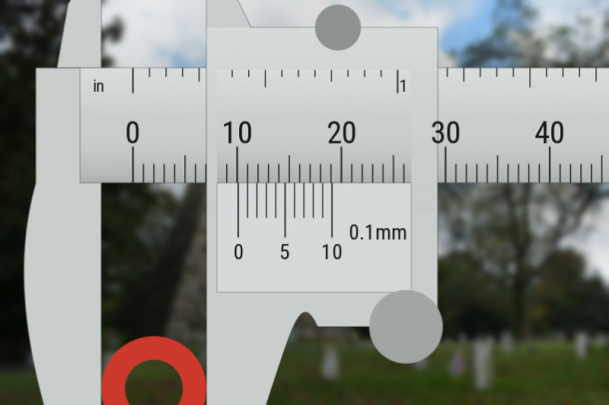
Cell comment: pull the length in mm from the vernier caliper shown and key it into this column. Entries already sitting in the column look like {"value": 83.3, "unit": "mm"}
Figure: {"value": 10.1, "unit": "mm"}
